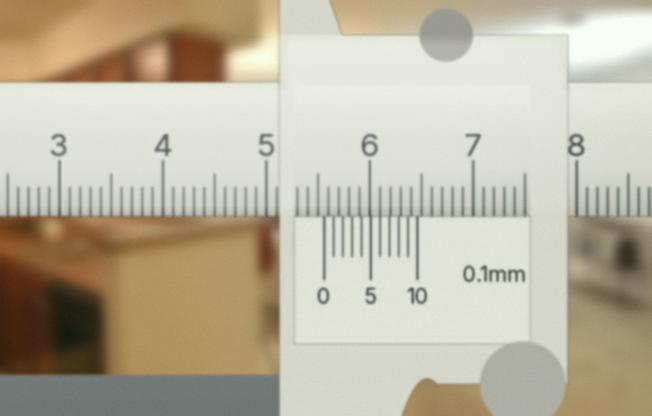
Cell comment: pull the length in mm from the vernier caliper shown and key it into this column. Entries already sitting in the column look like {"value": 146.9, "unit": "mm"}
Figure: {"value": 55.6, "unit": "mm"}
